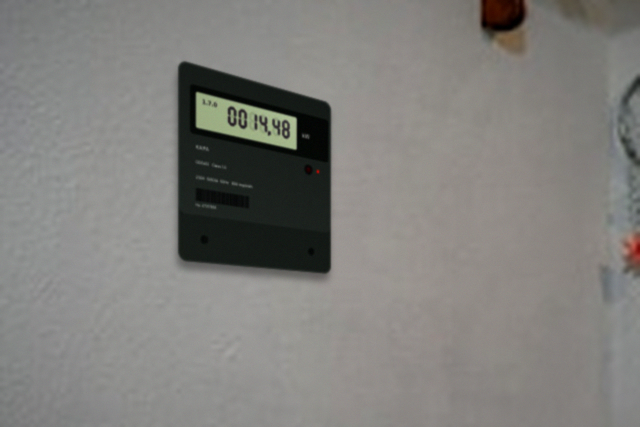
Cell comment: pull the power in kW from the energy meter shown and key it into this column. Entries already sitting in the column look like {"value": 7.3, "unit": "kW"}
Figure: {"value": 14.48, "unit": "kW"}
